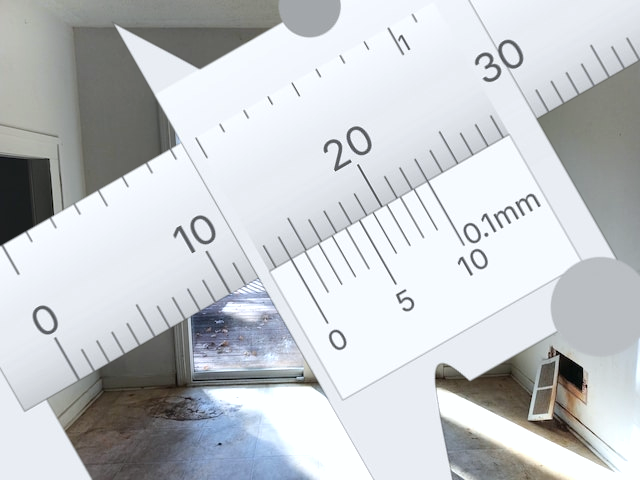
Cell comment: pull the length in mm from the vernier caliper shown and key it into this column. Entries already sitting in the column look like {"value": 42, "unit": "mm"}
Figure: {"value": 14.0, "unit": "mm"}
